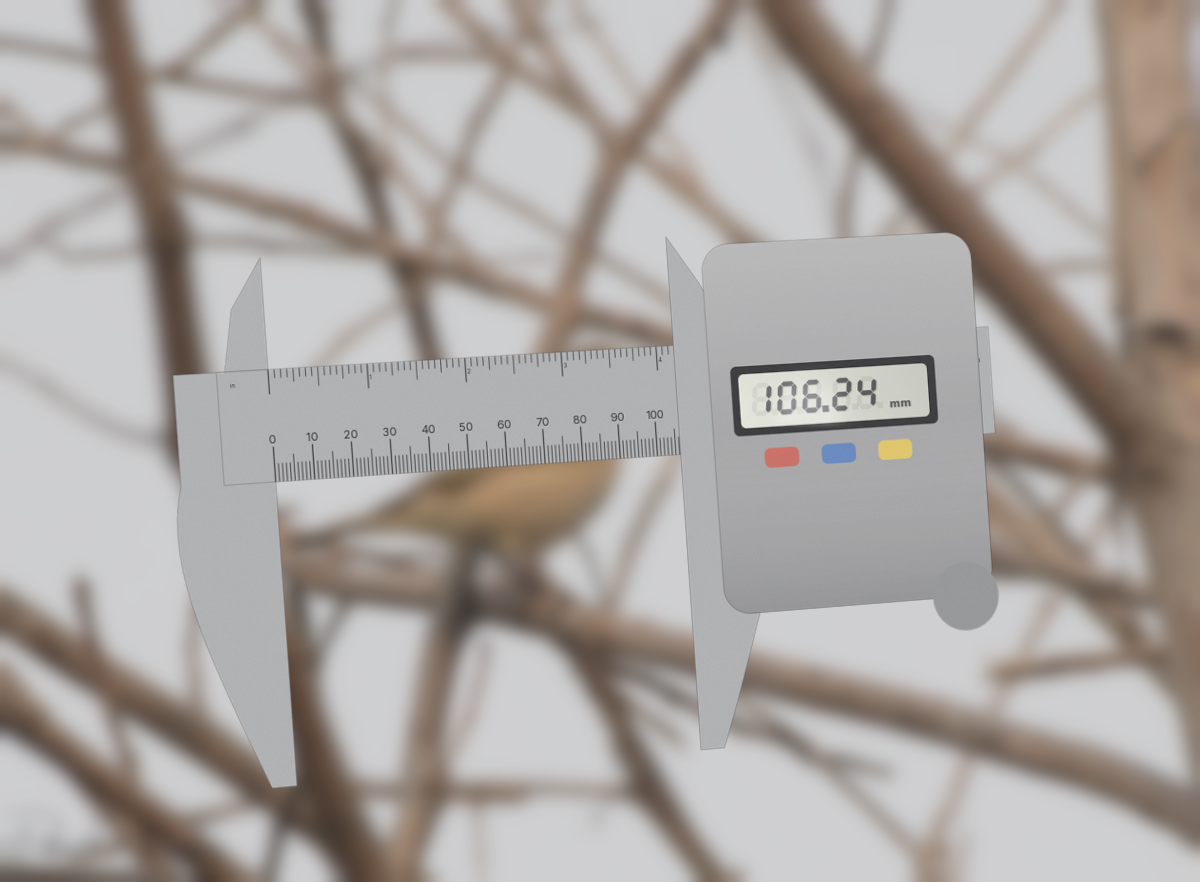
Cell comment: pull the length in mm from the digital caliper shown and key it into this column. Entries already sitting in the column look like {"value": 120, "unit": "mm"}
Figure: {"value": 106.24, "unit": "mm"}
